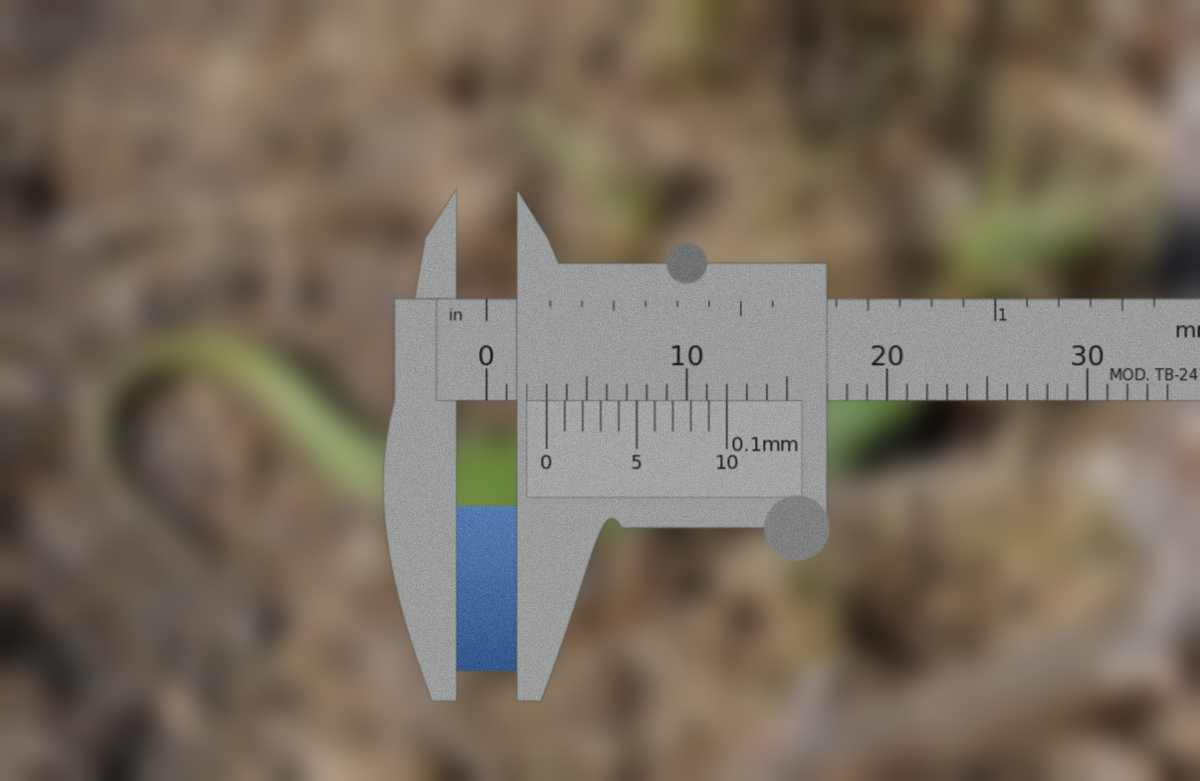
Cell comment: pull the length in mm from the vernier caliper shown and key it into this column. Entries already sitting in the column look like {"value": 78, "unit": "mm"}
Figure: {"value": 3.0, "unit": "mm"}
